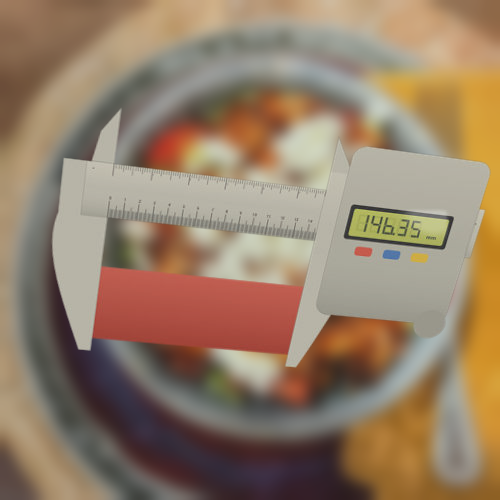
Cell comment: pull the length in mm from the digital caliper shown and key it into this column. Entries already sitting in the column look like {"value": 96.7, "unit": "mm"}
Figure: {"value": 146.35, "unit": "mm"}
